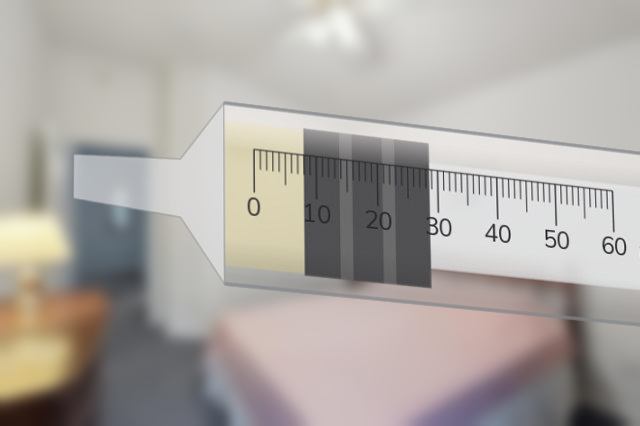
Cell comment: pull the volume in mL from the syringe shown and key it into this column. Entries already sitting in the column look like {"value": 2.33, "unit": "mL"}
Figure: {"value": 8, "unit": "mL"}
